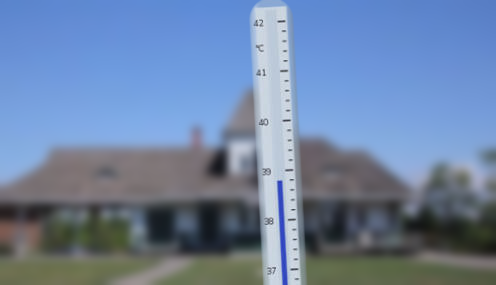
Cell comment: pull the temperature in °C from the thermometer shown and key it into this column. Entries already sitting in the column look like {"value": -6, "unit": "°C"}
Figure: {"value": 38.8, "unit": "°C"}
